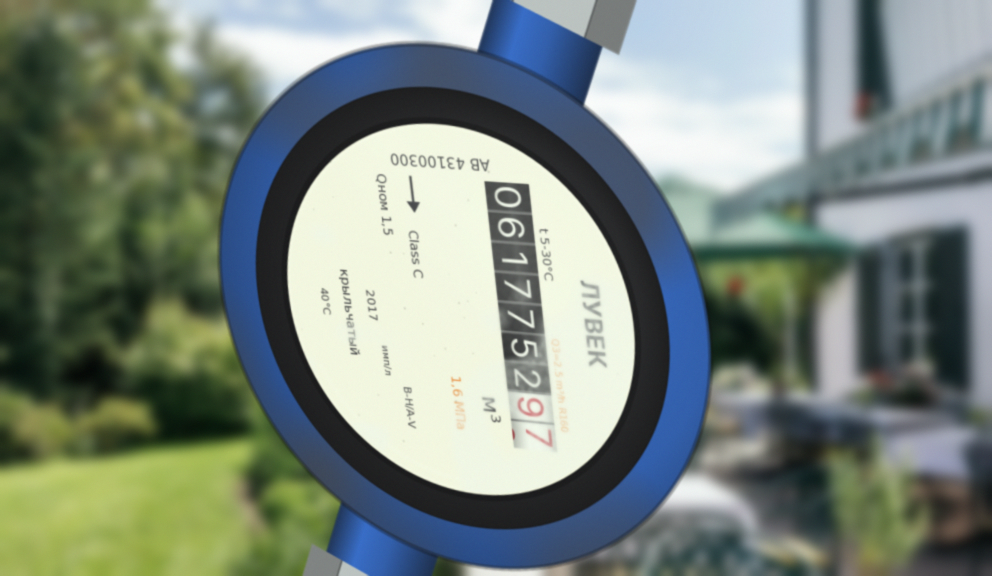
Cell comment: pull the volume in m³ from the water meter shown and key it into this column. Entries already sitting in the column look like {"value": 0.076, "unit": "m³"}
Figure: {"value": 617752.97, "unit": "m³"}
